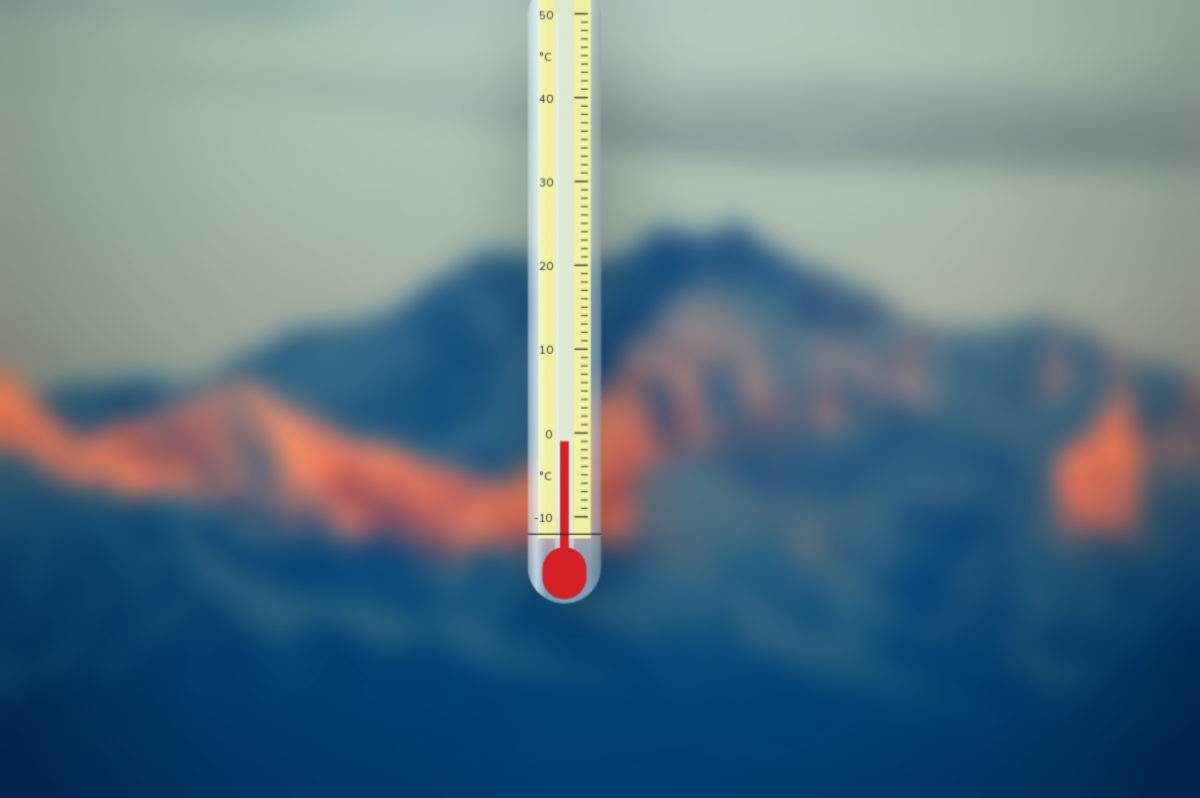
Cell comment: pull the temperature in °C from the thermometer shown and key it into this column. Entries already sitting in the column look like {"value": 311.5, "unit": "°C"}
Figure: {"value": -1, "unit": "°C"}
